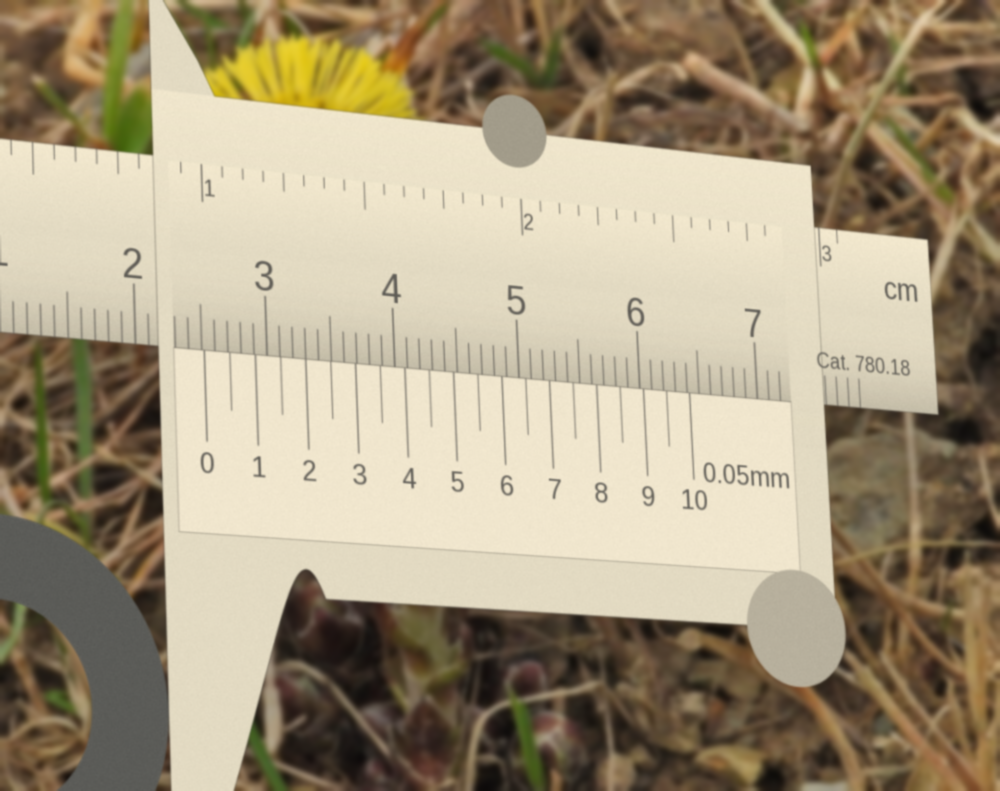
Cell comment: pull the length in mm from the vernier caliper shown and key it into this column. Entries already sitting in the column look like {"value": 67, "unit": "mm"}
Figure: {"value": 25.2, "unit": "mm"}
